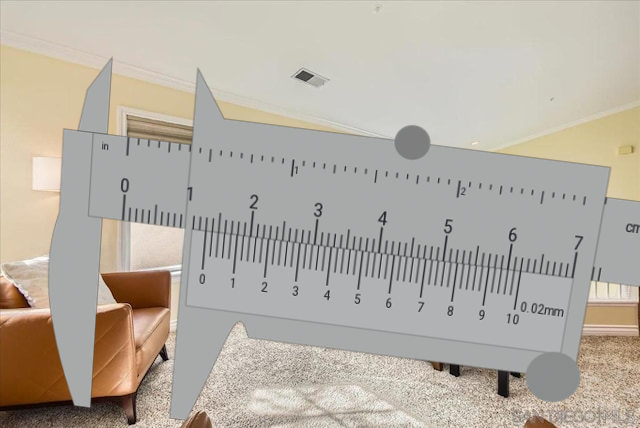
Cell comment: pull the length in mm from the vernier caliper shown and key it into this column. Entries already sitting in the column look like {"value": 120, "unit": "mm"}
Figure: {"value": 13.0, "unit": "mm"}
